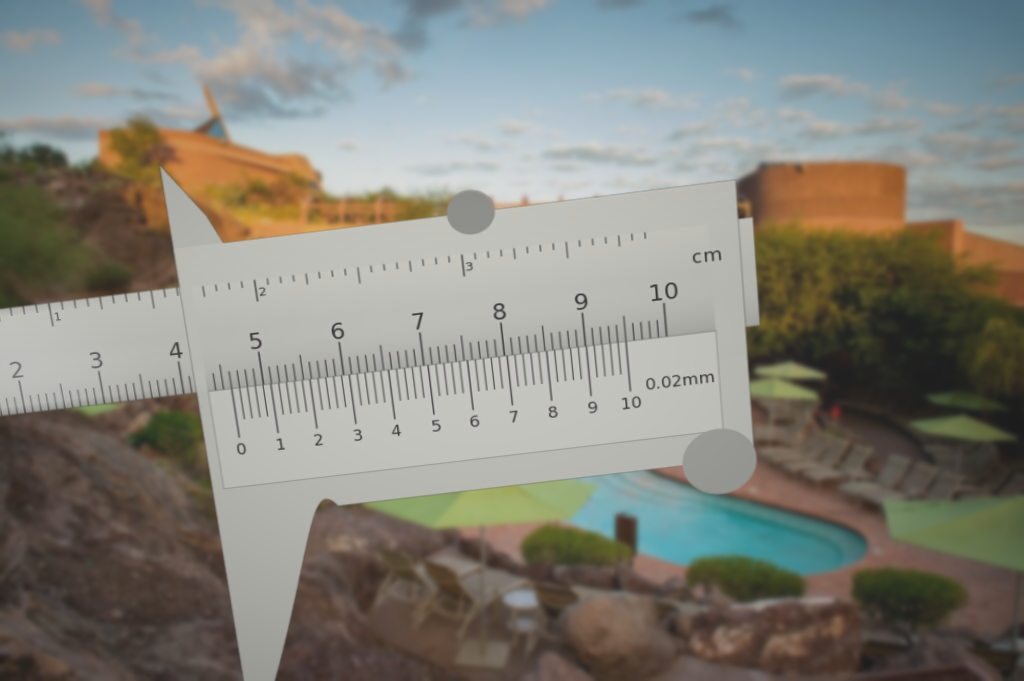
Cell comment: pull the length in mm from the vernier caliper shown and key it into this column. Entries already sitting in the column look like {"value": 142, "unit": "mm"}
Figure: {"value": 46.0, "unit": "mm"}
